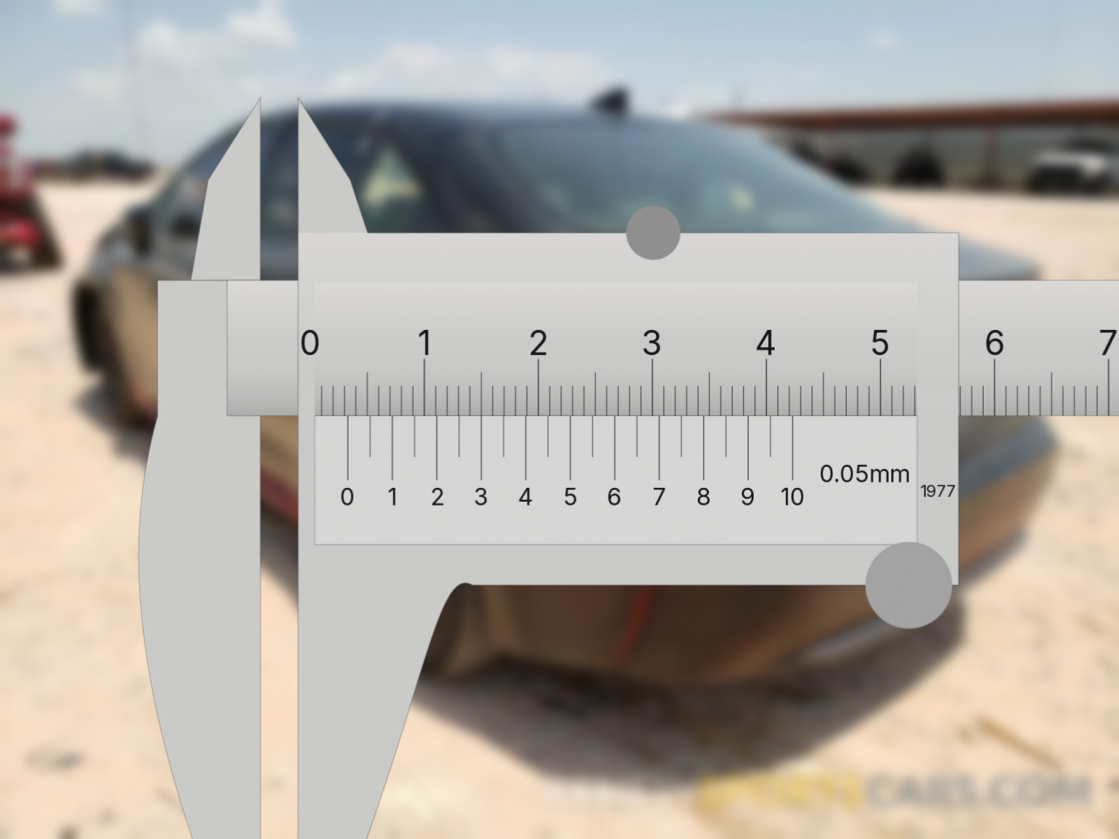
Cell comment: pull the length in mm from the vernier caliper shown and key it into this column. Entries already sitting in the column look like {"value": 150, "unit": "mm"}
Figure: {"value": 3.3, "unit": "mm"}
